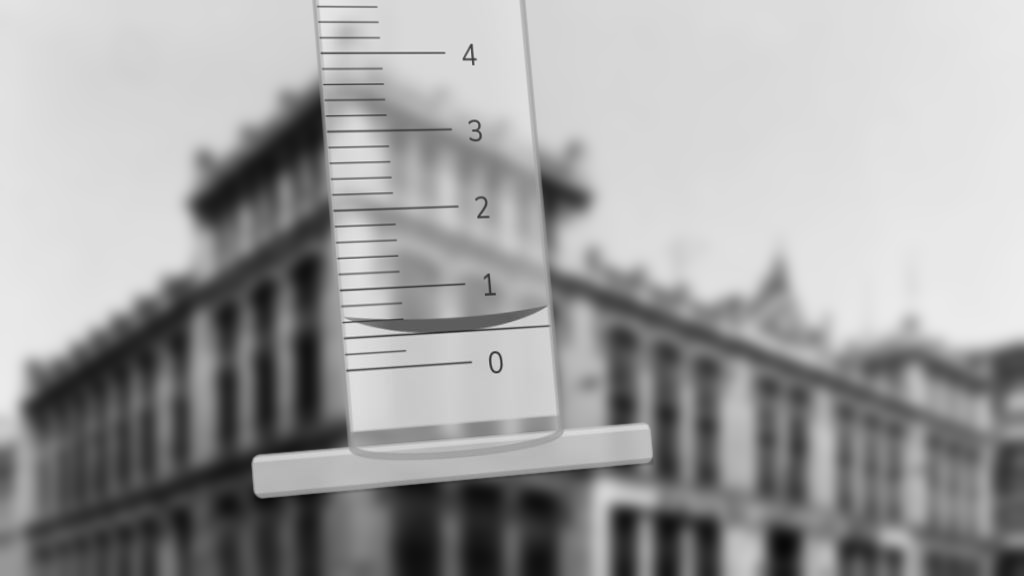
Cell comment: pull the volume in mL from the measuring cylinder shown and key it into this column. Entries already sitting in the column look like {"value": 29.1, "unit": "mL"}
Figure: {"value": 0.4, "unit": "mL"}
